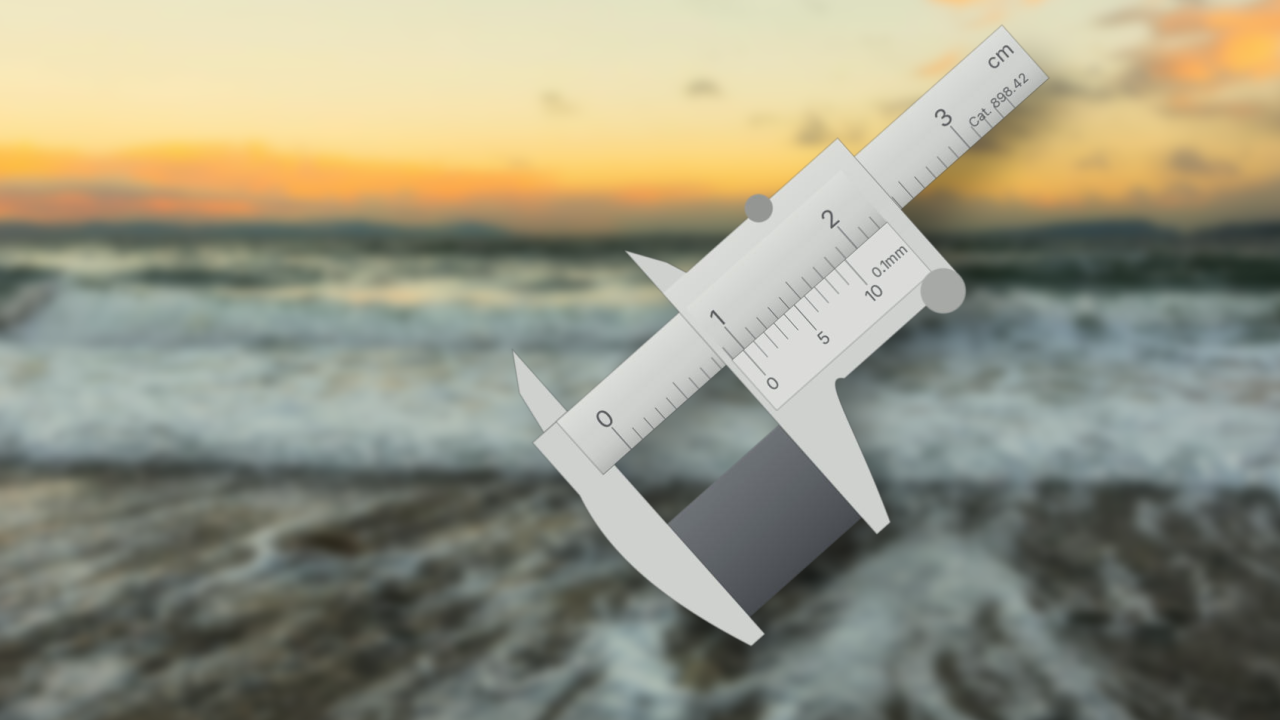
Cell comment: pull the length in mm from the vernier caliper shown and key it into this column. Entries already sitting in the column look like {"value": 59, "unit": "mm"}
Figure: {"value": 9.9, "unit": "mm"}
